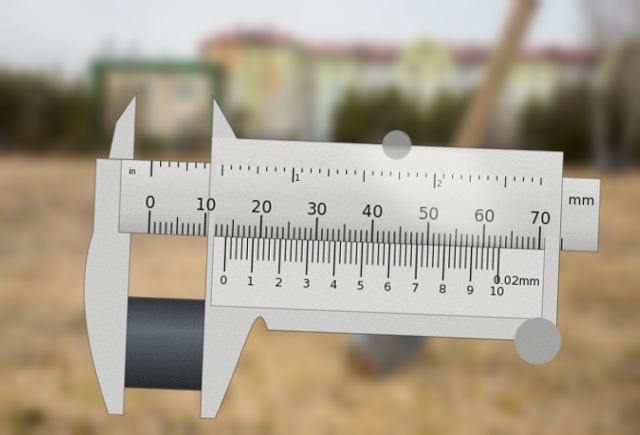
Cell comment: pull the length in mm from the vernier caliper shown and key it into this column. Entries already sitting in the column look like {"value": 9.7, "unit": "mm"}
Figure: {"value": 13.8, "unit": "mm"}
